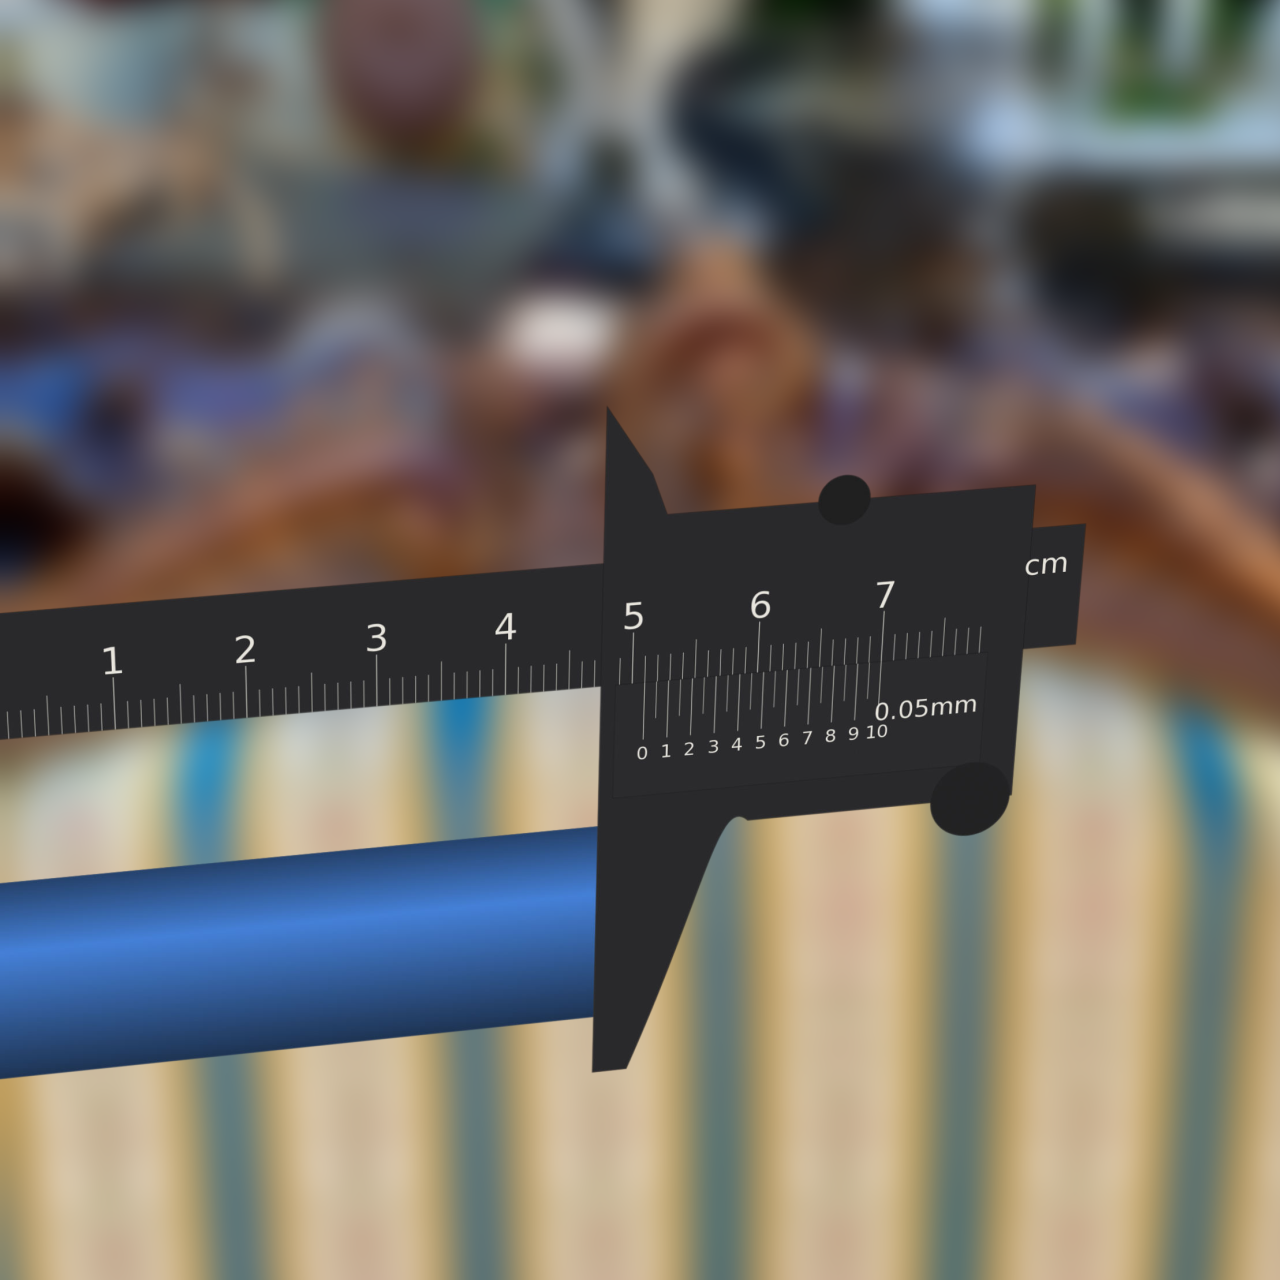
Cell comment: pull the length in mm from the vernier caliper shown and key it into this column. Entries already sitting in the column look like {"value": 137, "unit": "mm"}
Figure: {"value": 51.0, "unit": "mm"}
